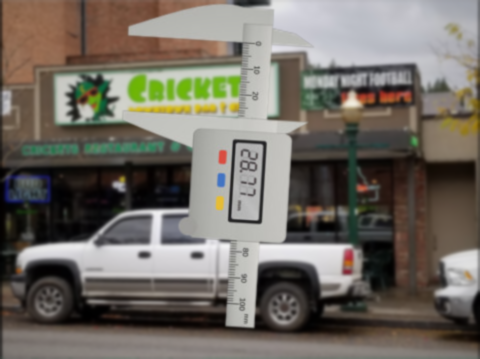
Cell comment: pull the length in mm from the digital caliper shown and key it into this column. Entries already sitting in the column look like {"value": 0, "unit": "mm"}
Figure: {"value": 28.77, "unit": "mm"}
